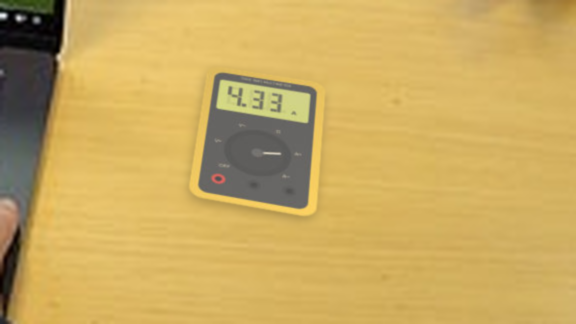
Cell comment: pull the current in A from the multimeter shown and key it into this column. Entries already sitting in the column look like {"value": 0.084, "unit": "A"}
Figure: {"value": 4.33, "unit": "A"}
